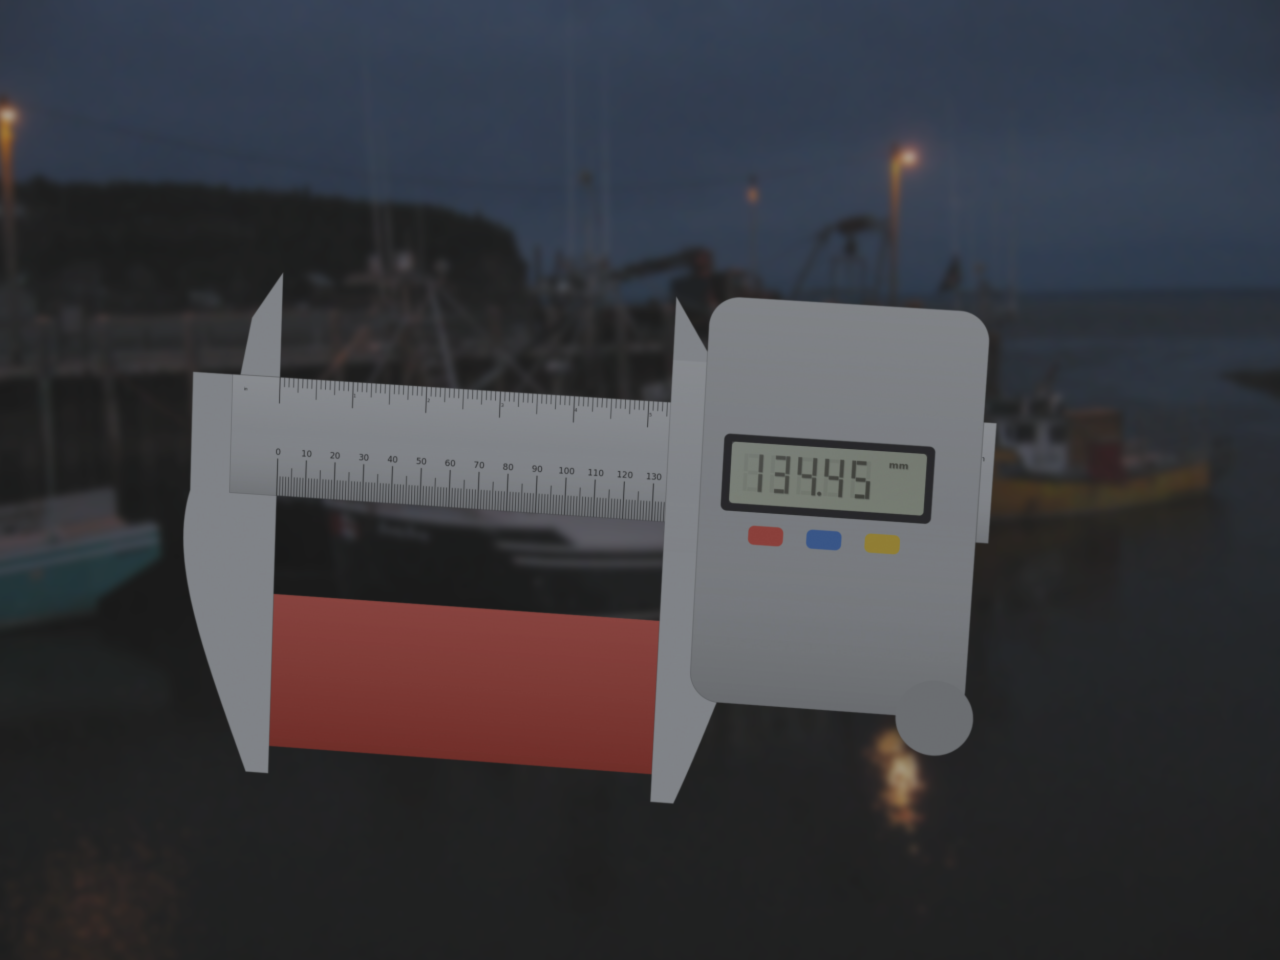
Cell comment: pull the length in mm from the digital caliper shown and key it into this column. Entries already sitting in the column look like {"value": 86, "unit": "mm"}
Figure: {"value": 134.45, "unit": "mm"}
